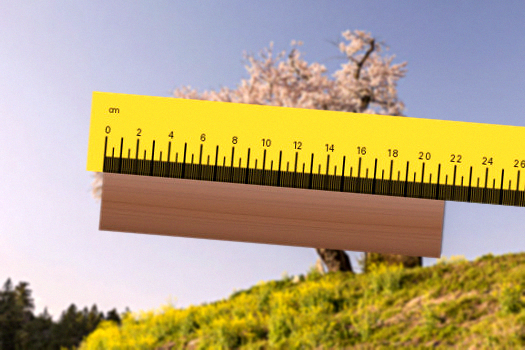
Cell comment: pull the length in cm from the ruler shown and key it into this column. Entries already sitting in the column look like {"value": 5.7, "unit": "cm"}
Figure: {"value": 21.5, "unit": "cm"}
